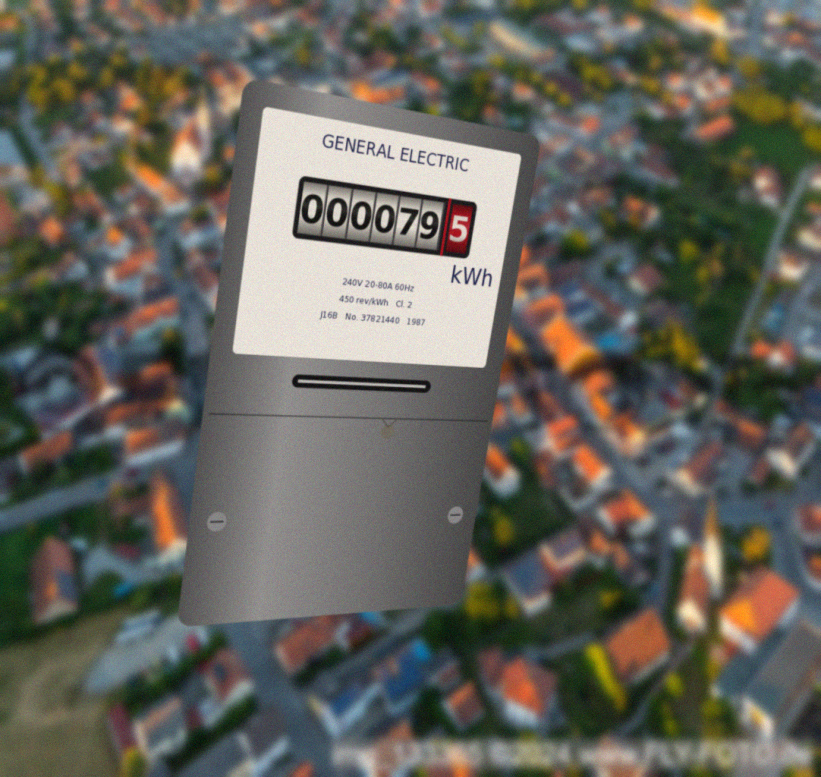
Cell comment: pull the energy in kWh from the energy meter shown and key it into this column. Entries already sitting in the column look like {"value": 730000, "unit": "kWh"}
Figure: {"value": 79.5, "unit": "kWh"}
